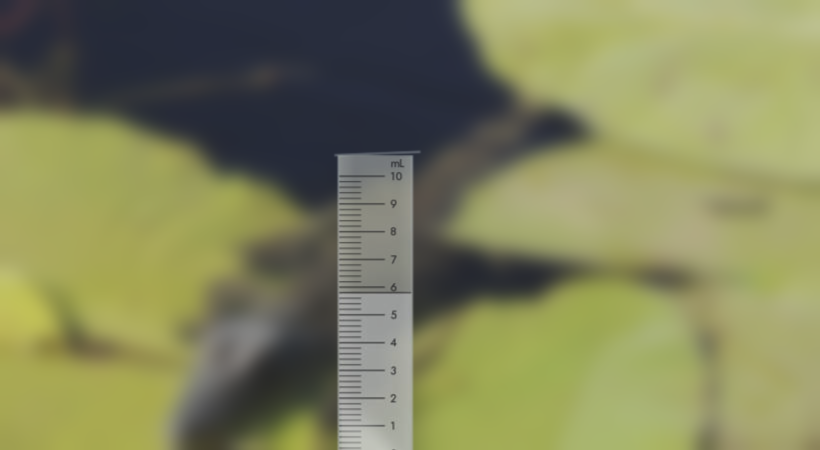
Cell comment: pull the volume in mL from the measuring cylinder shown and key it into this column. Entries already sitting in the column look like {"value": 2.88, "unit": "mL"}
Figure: {"value": 5.8, "unit": "mL"}
